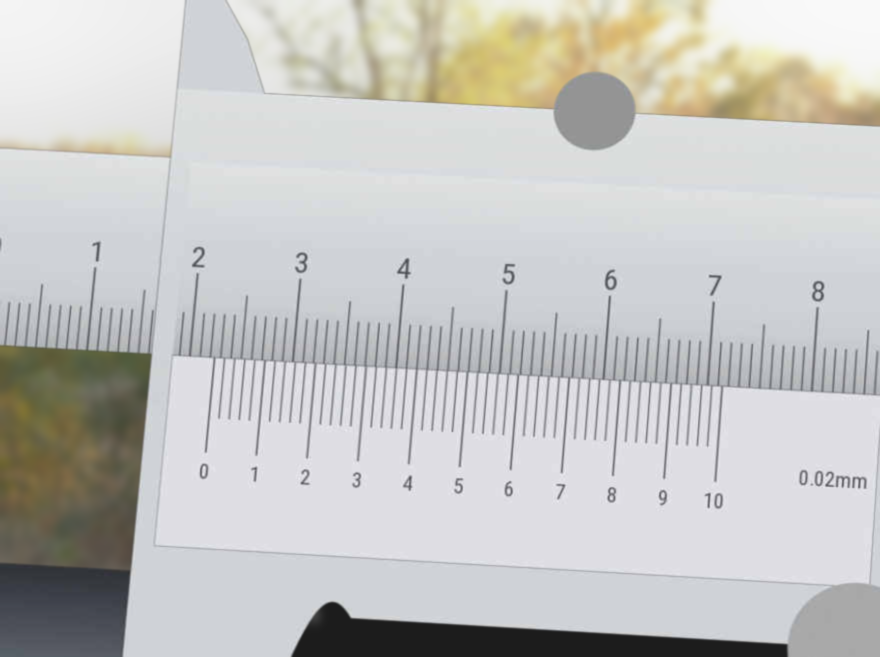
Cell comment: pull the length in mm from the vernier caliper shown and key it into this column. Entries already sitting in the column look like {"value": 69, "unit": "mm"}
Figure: {"value": 22.4, "unit": "mm"}
